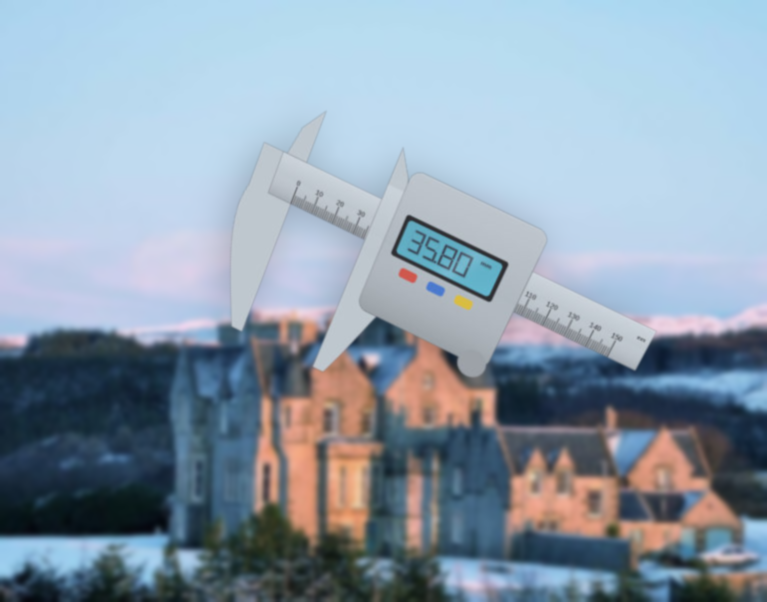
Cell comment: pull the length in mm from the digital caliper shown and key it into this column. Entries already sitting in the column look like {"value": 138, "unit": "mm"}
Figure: {"value": 35.80, "unit": "mm"}
